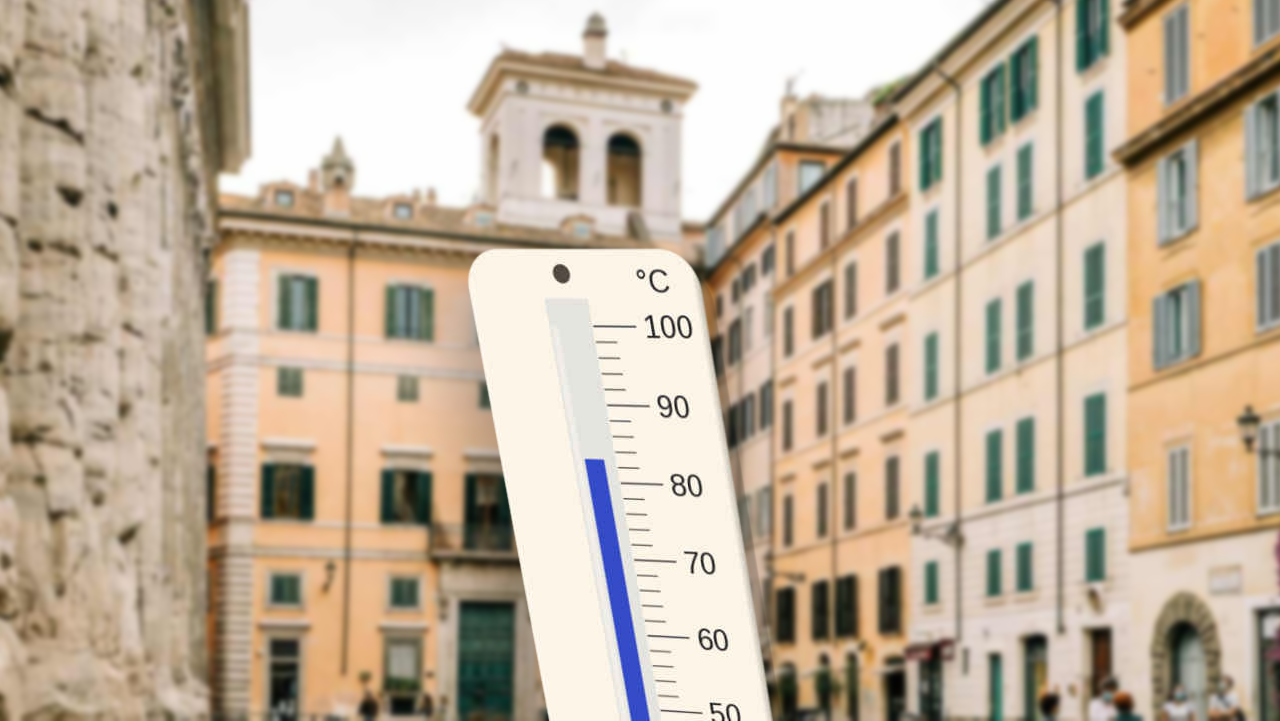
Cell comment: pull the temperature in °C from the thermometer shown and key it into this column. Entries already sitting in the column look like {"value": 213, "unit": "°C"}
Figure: {"value": 83, "unit": "°C"}
